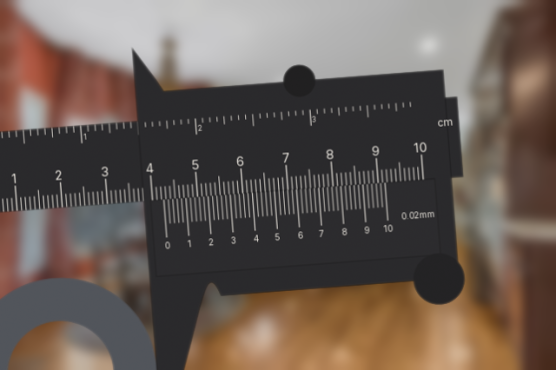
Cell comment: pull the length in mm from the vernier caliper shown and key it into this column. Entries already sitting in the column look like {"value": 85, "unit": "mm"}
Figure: {"value": 42.5, "unit": "mm"}
